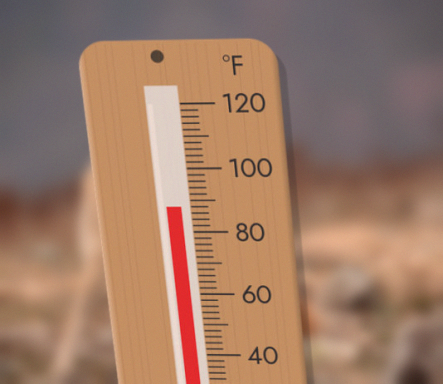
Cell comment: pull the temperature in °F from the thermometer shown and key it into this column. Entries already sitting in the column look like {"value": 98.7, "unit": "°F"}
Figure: {"value": 88, "unit": "°F"}
